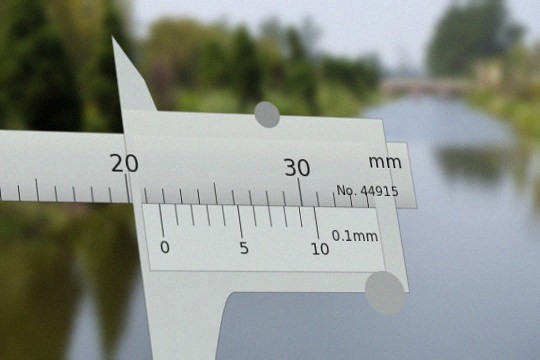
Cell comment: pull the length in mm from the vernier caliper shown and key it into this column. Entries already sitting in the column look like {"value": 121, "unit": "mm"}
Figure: {"value": 21.7, "unit": "mm"}
